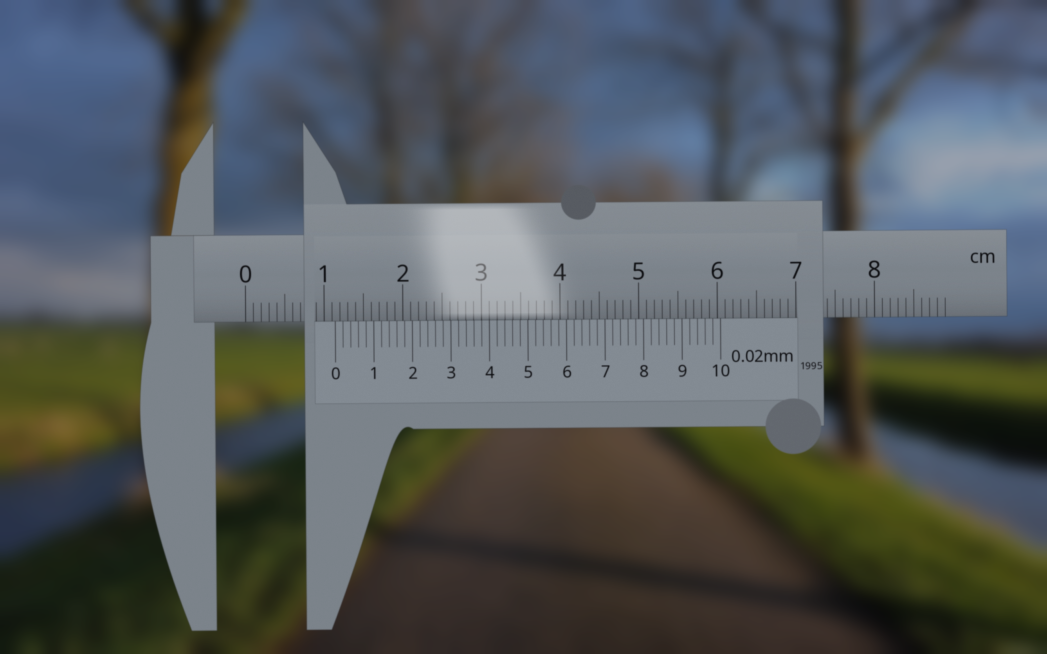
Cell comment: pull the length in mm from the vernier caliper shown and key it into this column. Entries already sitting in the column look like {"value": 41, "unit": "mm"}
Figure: {"value": 11.4, "unit": "mm"}
